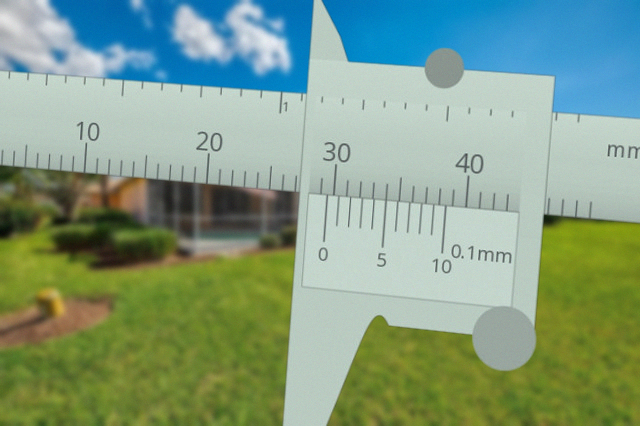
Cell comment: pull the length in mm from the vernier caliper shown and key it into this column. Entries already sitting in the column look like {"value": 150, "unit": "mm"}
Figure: {"value": 29.5, "unit": "mm"}
